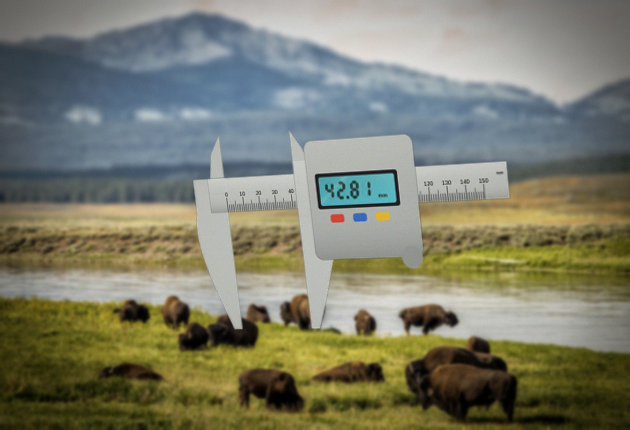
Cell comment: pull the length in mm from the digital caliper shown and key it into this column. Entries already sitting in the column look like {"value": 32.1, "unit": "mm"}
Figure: {"value": 42.81, "unit": "mm"}
